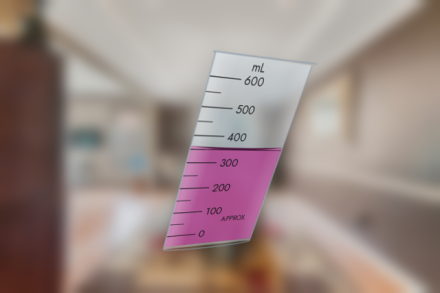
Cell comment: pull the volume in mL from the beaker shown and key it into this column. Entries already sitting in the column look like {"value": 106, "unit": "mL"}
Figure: {"value": 350, "unit": "mL"}
